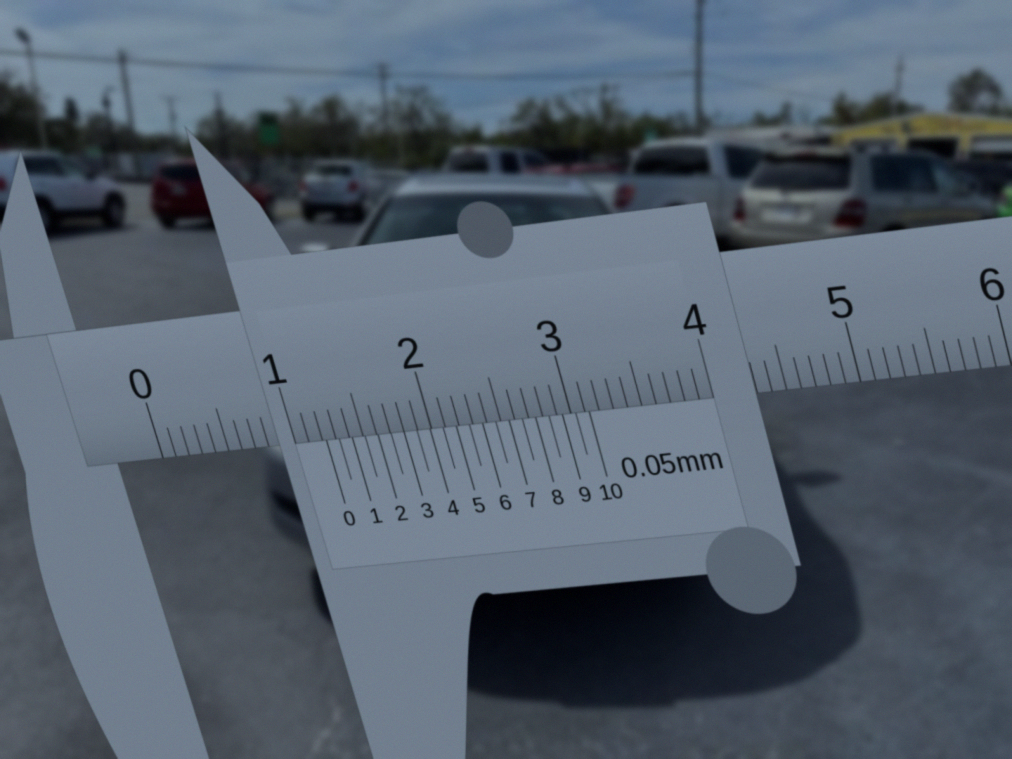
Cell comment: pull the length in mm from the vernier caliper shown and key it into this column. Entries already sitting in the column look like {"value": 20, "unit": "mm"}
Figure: {"value": 12.3, "unit": "mm"}
